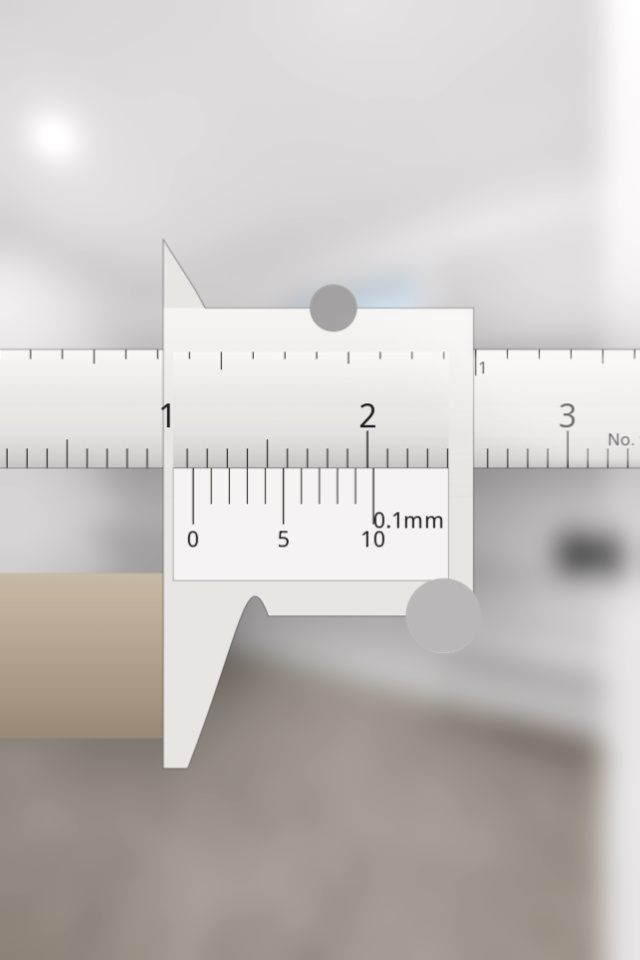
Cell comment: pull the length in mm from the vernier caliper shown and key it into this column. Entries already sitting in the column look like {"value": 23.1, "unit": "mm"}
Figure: {"value": 11.3, "unit": "mm"}
